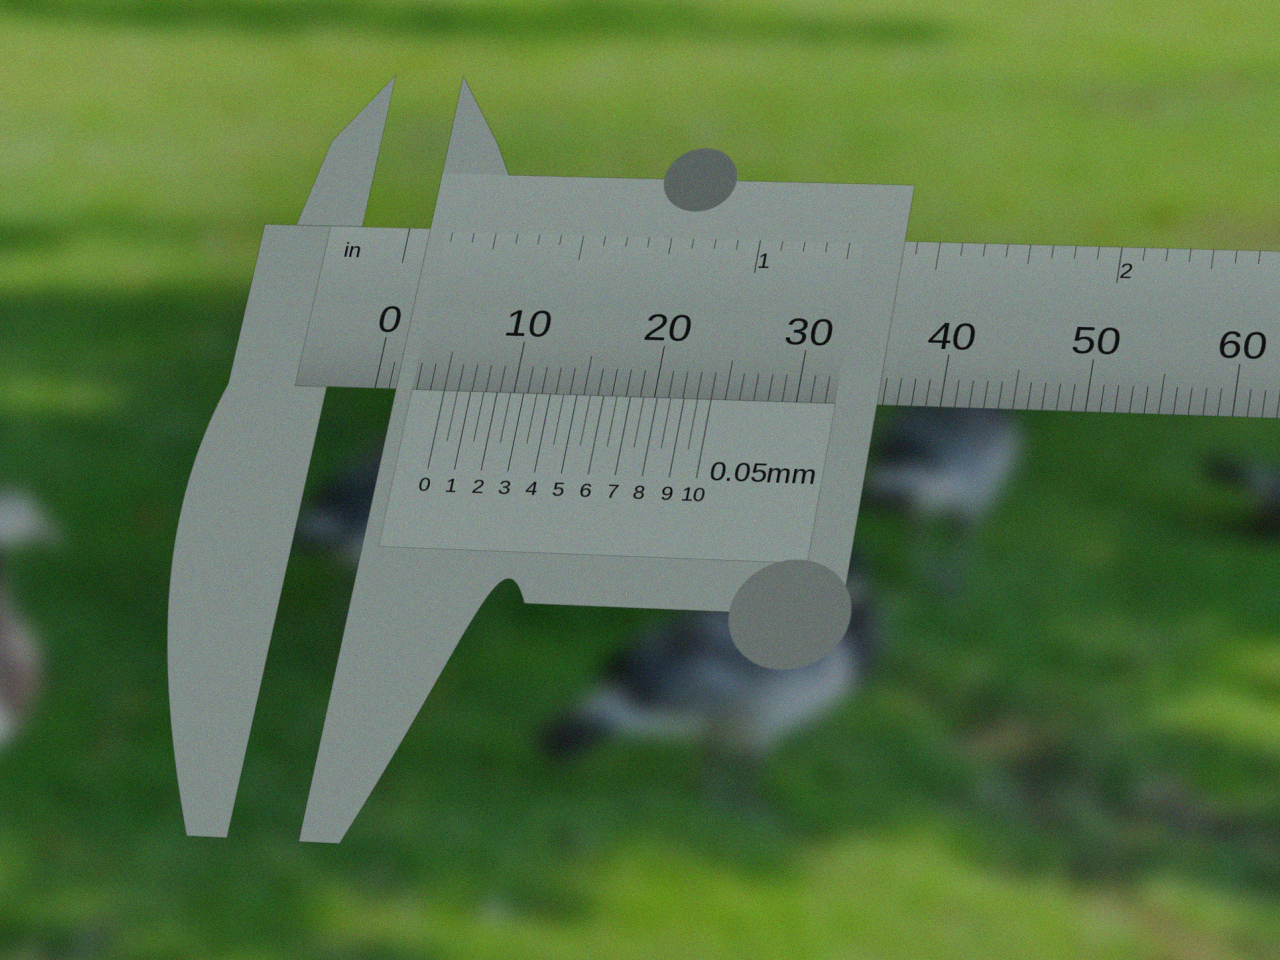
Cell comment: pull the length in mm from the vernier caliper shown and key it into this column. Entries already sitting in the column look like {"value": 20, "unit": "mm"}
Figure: {"value": 5.0, "unit": "mm"}
